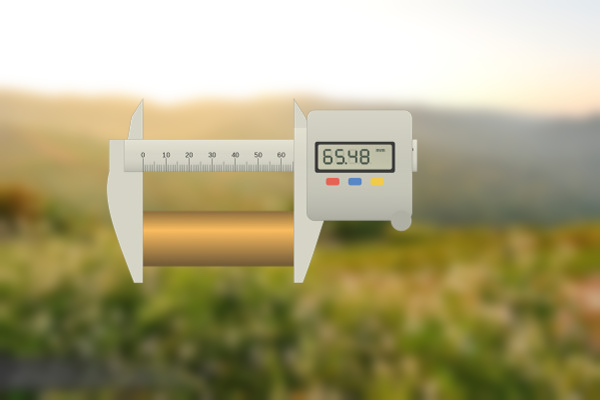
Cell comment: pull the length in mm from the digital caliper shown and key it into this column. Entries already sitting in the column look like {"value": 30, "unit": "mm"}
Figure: {"value": 65.48, "unit": "mm"}
